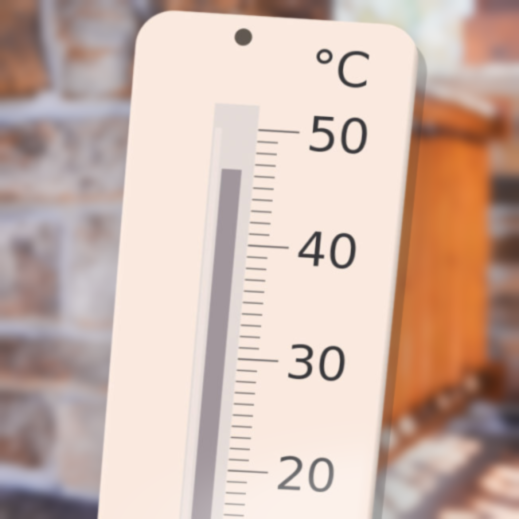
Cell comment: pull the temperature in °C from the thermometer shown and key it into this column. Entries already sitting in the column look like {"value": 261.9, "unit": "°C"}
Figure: {"value": 46.5, "unit": "°C"}
